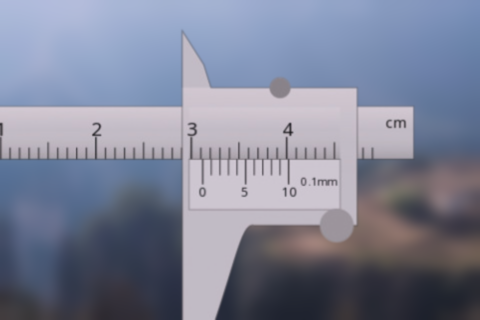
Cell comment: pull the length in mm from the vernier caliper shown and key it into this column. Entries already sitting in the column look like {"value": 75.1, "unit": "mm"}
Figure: {"value": 31.2, "unit": "mm"}
